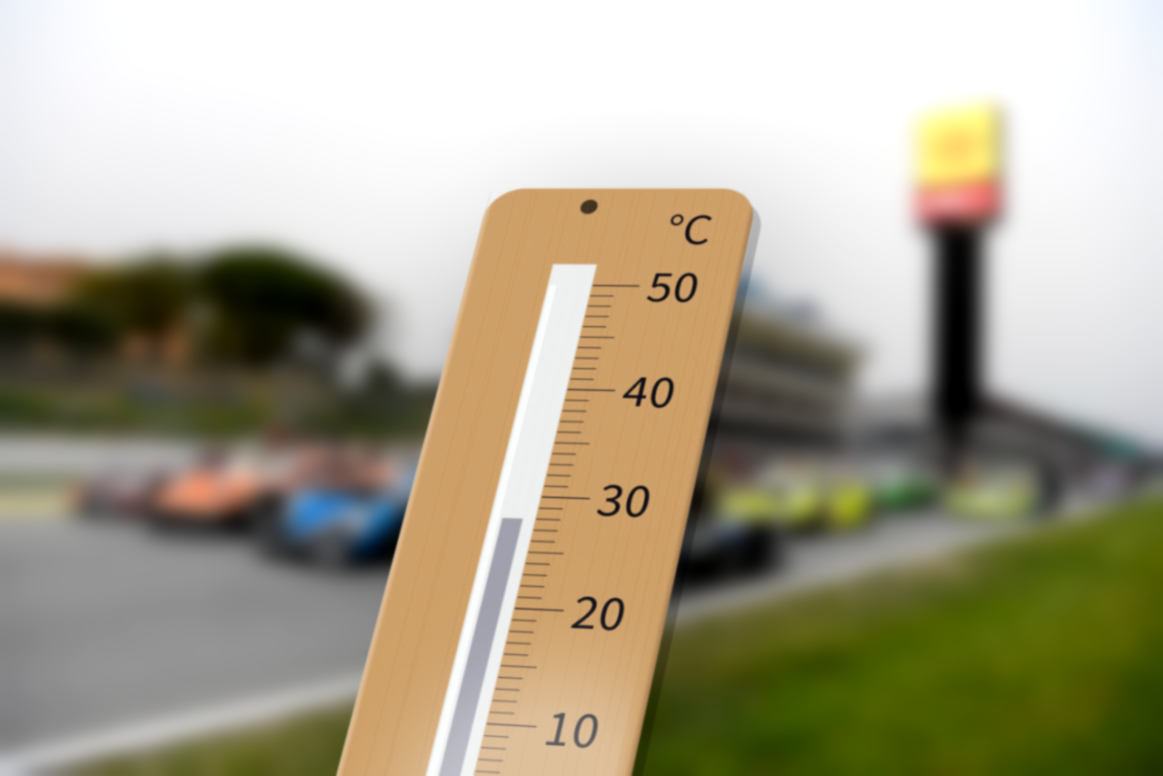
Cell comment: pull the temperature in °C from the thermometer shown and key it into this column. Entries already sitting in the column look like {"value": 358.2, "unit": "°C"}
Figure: {"value": 28, "unit": "°C"}
